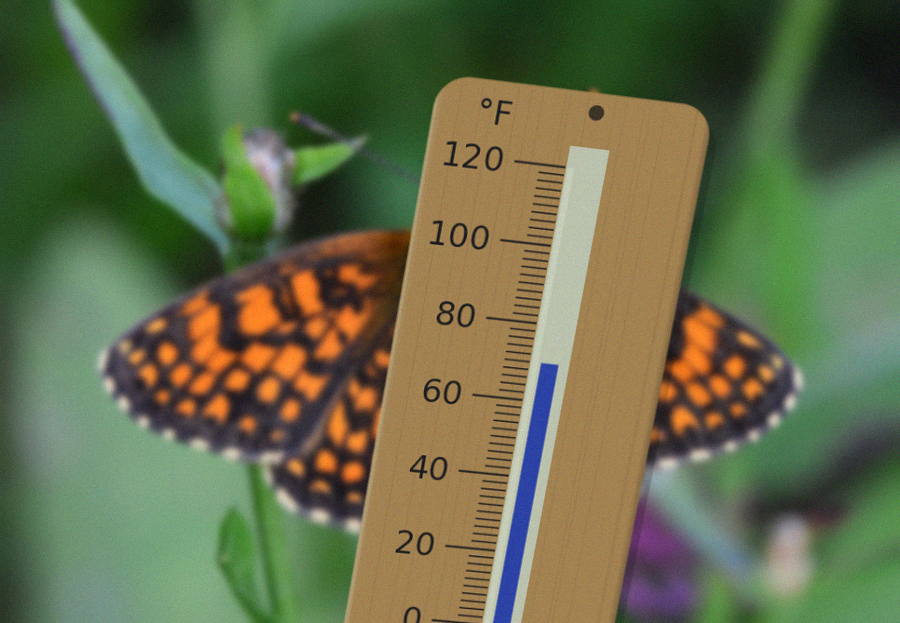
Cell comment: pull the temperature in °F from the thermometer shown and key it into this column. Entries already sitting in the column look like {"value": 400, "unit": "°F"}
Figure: {"value": 70, "unit": "°F"}
